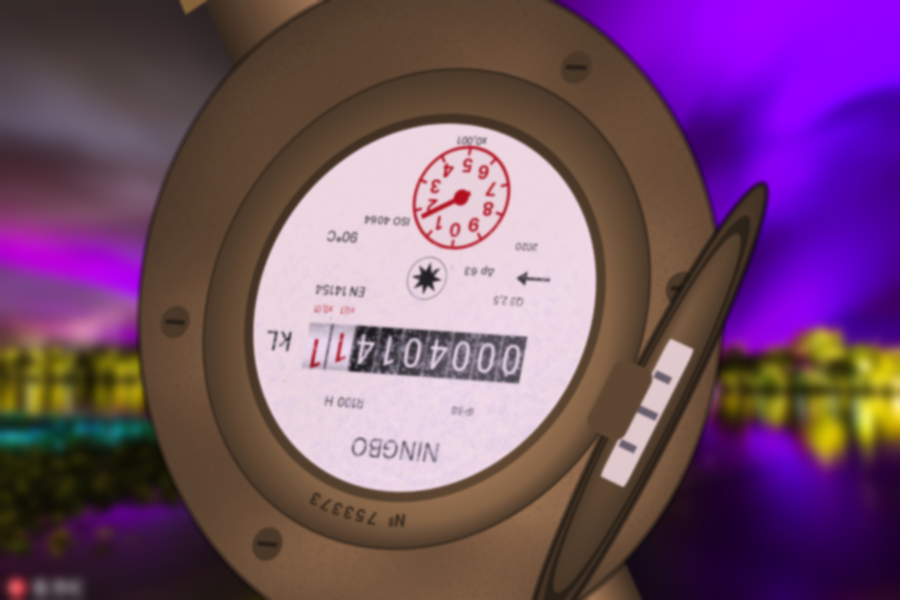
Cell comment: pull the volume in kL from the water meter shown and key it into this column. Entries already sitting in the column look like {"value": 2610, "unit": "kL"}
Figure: {"value": 4014.111, "unit": "kL"}
